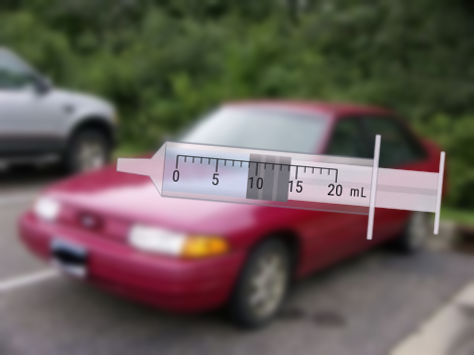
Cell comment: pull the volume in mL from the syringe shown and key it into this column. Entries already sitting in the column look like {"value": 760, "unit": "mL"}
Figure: {"value": 9, "unit": "mL"}
